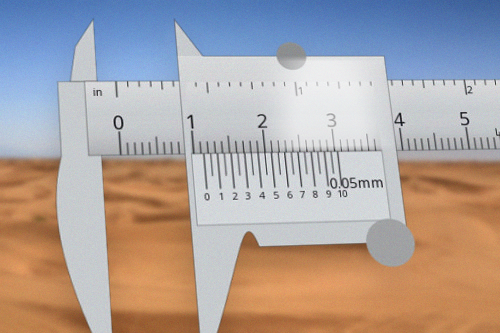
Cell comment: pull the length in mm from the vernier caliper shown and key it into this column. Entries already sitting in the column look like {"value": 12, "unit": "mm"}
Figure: {"value": 11.4, "unit": "mm"}
